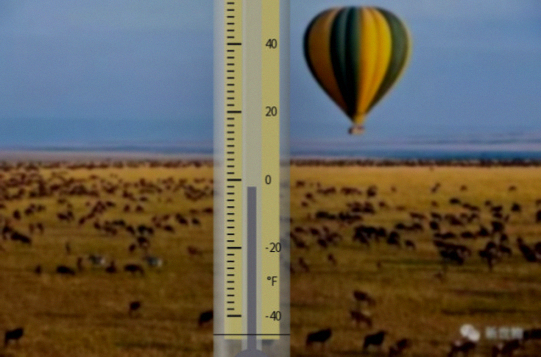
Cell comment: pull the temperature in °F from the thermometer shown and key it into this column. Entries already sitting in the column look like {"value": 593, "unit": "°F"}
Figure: {"value": -2, "unit": "°F"}
